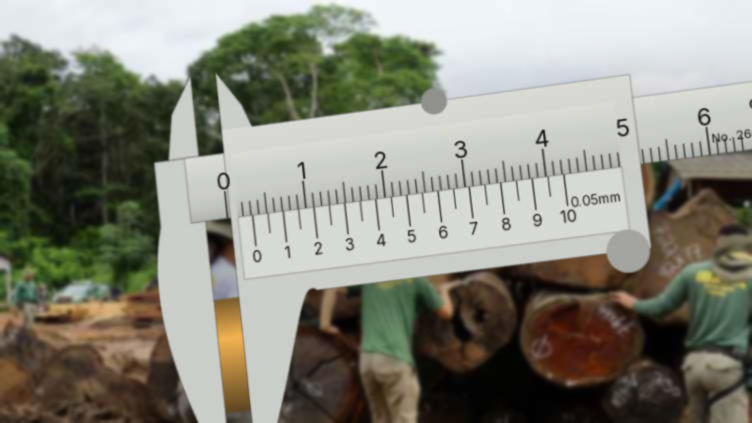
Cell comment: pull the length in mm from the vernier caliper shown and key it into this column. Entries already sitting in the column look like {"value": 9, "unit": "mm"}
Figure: {"value": 3.2, "unit": "mm"}
